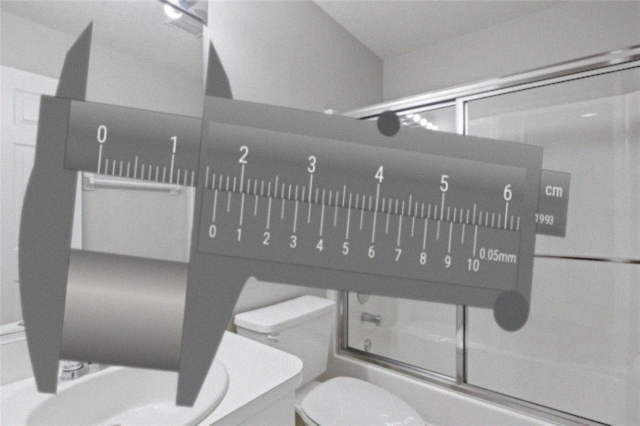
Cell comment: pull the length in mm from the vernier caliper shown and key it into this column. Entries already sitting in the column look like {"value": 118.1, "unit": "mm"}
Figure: {"value": 16.5, "unit": "mm"}
